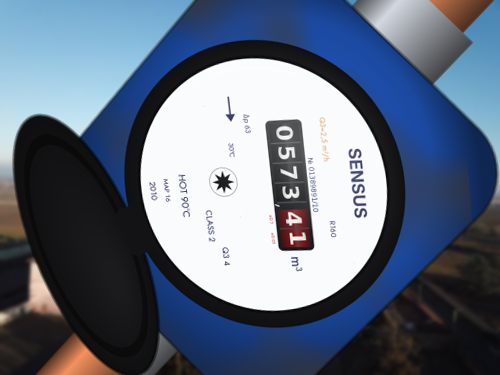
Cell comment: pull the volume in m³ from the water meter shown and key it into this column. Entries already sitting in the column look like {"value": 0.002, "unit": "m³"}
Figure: {"value": 573.41, "unit": "m³"}
